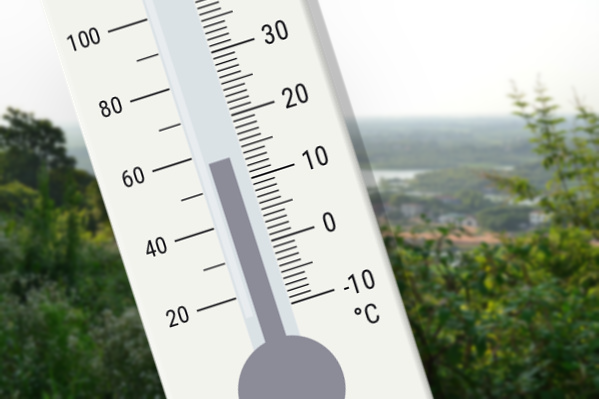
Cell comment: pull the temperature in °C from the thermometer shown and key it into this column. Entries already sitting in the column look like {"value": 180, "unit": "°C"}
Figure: {"value": 14, "unit": "°C"}
